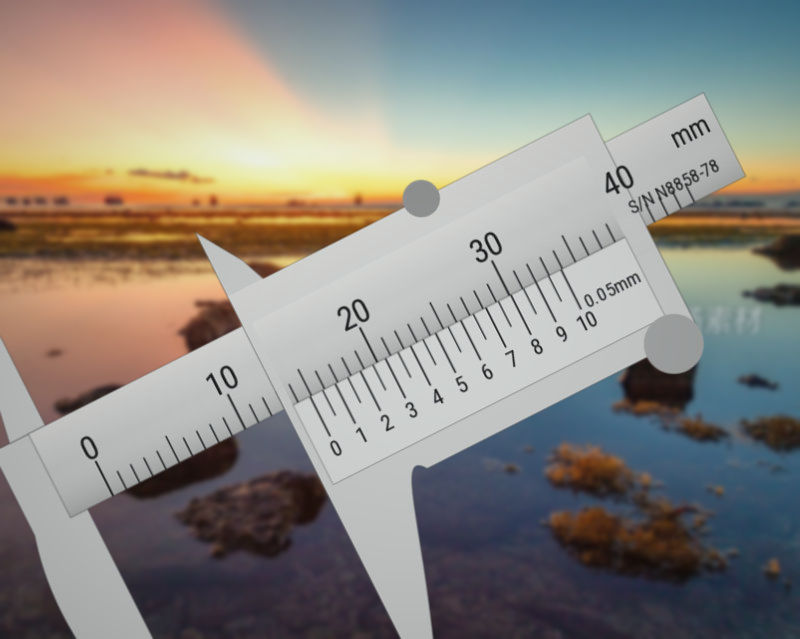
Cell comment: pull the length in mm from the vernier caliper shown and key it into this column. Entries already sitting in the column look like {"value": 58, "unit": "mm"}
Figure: {"value": 14.9, "unit": "mm"}
